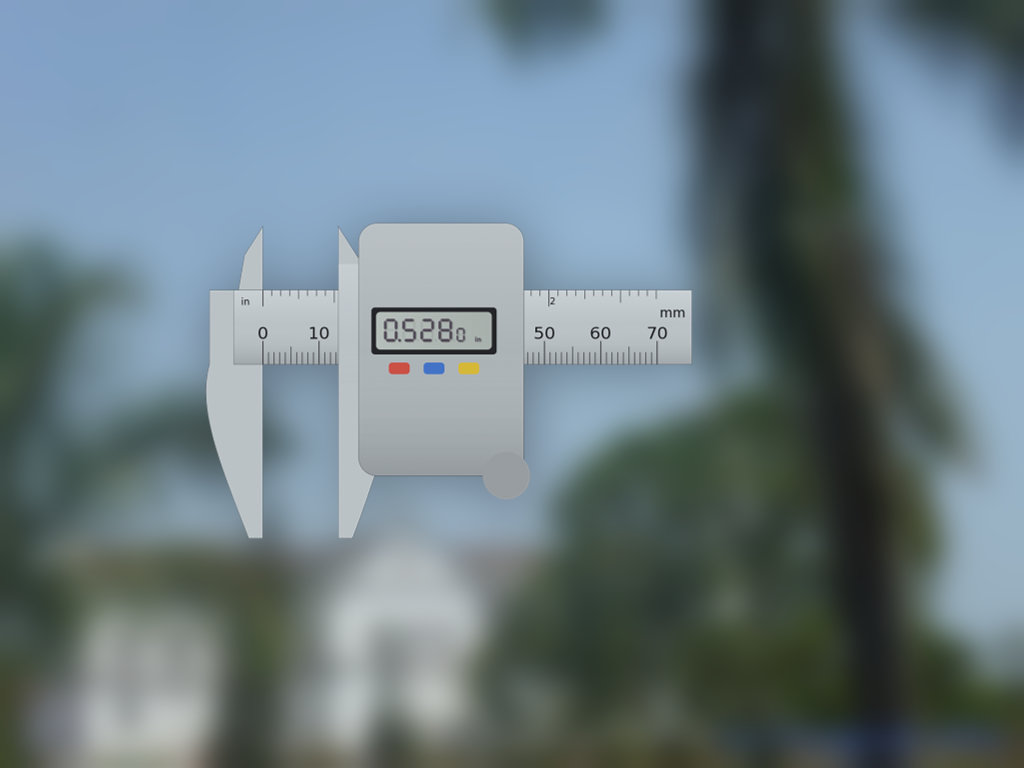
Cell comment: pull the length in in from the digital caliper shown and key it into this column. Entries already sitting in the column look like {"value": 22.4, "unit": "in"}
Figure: {"value": 0.5280, "unit": "in"}
